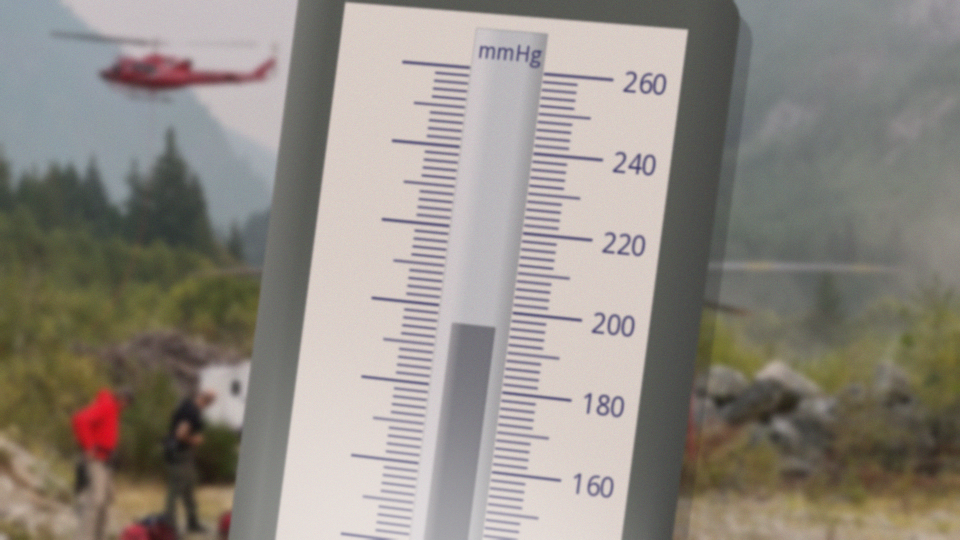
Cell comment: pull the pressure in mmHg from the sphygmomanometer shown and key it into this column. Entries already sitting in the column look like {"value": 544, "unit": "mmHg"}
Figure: {"value": 196, "unit": "mmHg"}
